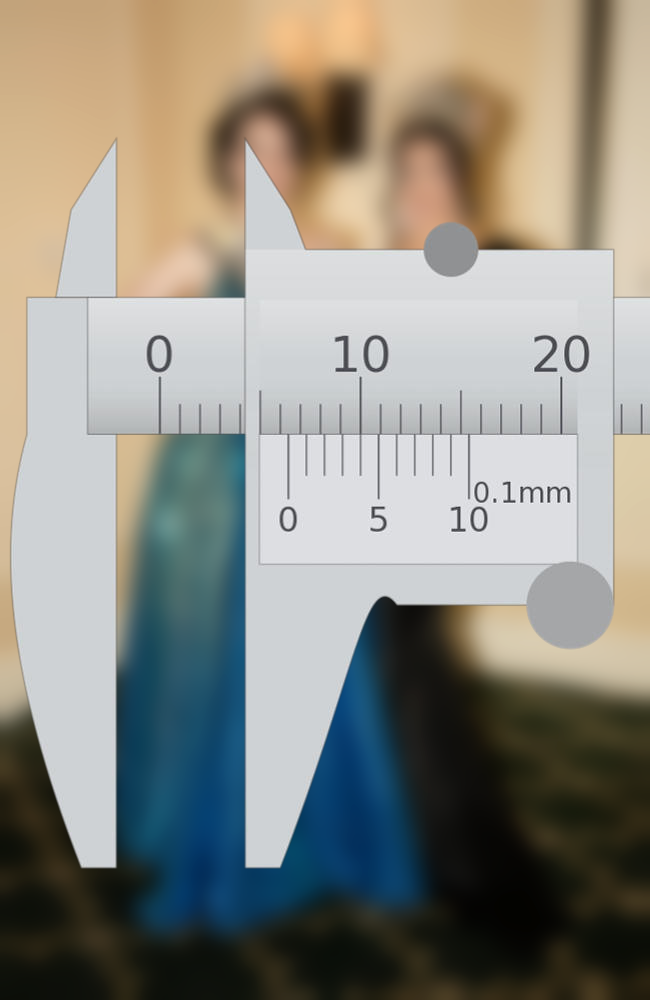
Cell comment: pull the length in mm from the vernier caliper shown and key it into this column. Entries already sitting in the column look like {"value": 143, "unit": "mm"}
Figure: {"value": 6.4, "unit": "mm"}
